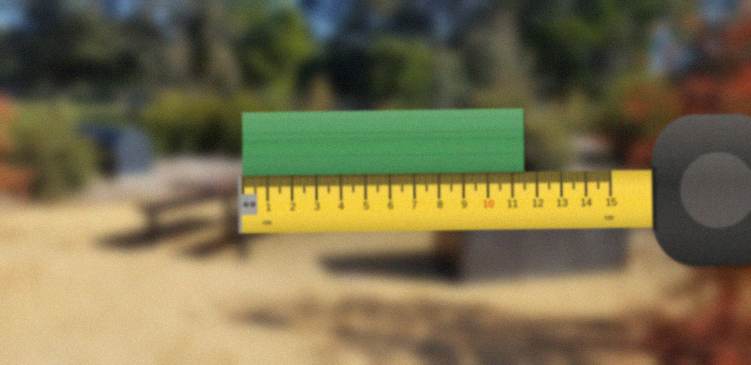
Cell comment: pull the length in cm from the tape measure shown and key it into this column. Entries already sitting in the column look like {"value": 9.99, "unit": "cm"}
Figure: {"value": 11.5, "unit": "cm"}
